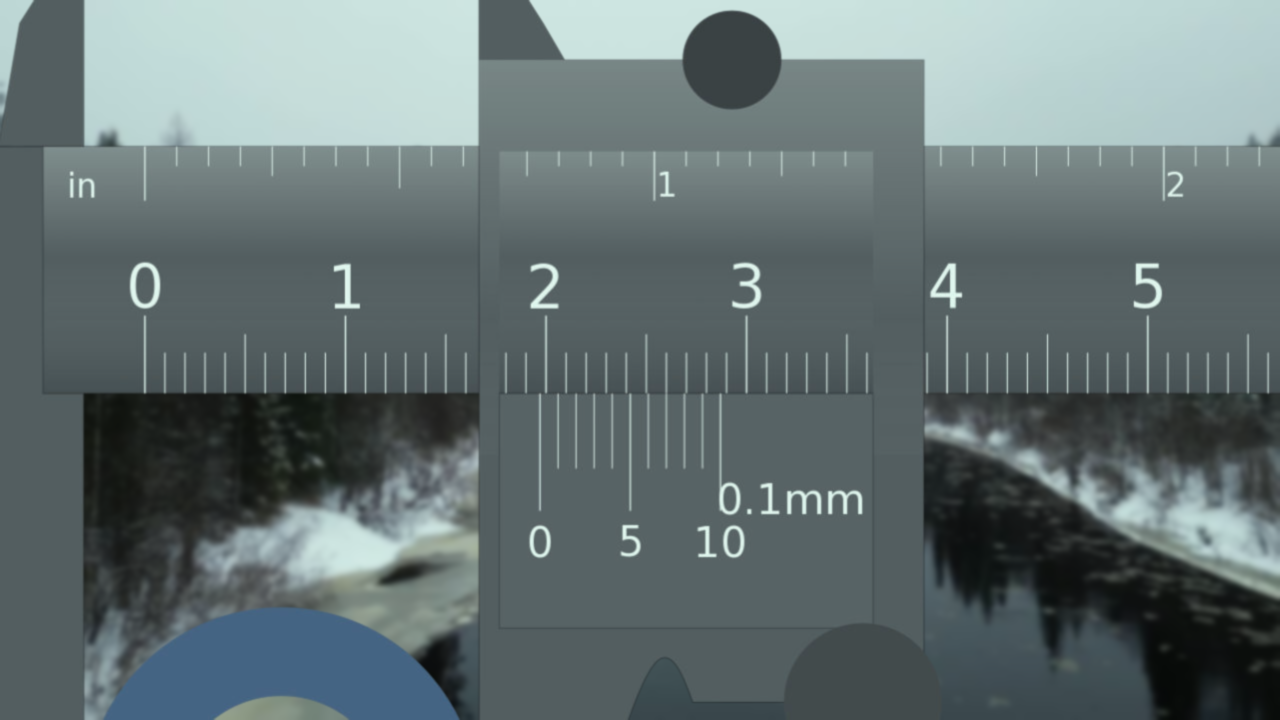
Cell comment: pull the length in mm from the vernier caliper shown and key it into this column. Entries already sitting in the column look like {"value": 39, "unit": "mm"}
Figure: {"value": 19.7, "unit": "mm"}
